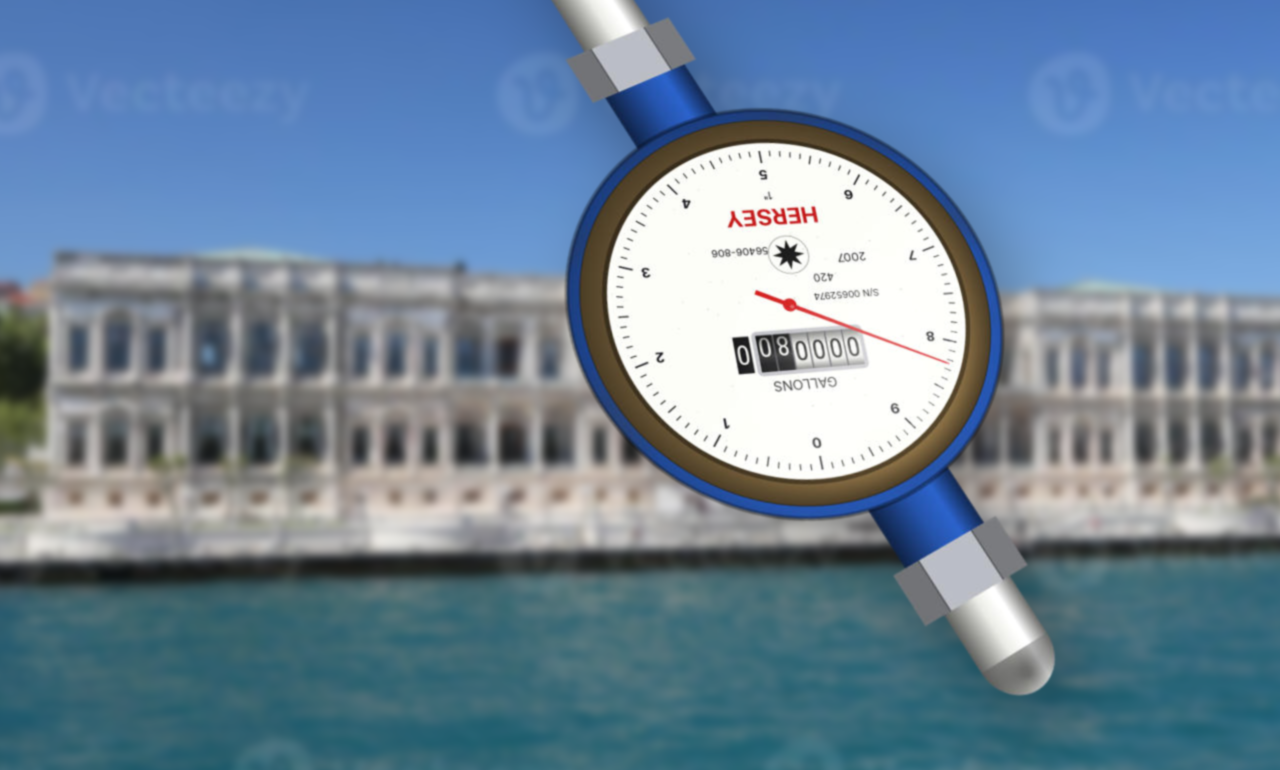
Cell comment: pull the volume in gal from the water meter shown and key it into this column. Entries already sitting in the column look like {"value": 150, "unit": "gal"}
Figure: {"value": 798.2, "unit": "gal"}
